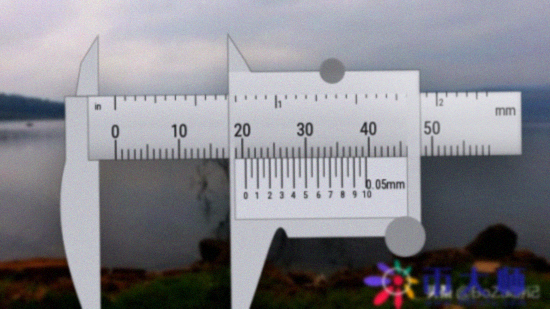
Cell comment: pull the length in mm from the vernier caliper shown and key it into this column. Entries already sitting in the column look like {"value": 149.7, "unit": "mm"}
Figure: {"value": 20.5, "unit": "mm"}
